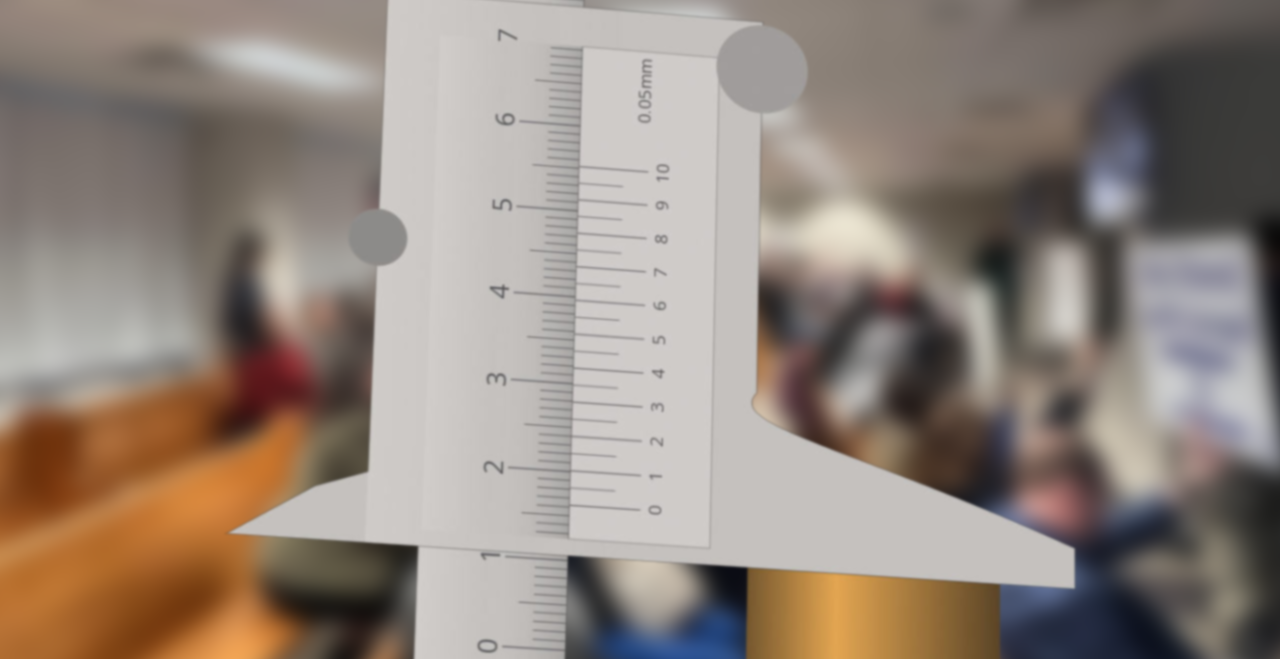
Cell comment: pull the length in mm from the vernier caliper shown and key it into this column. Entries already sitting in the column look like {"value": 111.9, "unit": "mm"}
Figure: {"value": 16.2, "unit": "mm"}
